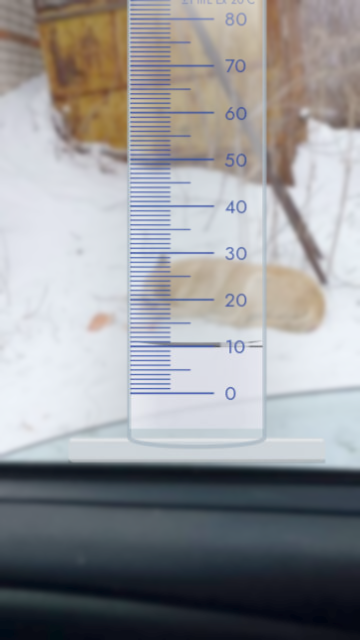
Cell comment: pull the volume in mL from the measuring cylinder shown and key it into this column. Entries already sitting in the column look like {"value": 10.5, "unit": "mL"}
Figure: {"value": 10, "unit": "mL"}
